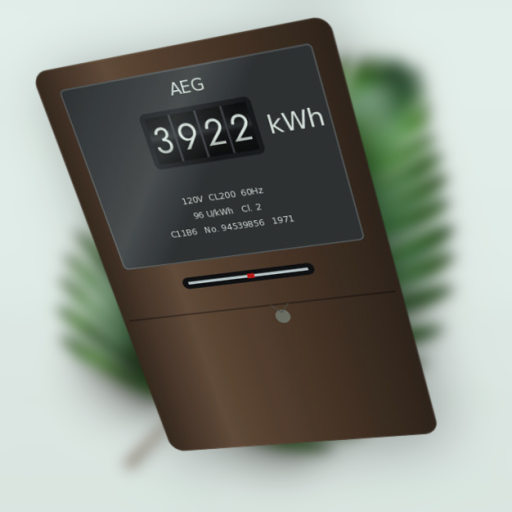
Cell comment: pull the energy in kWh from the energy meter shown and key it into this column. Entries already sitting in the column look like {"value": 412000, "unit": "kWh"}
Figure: {"value": 3922, "unit": "kWh"}
